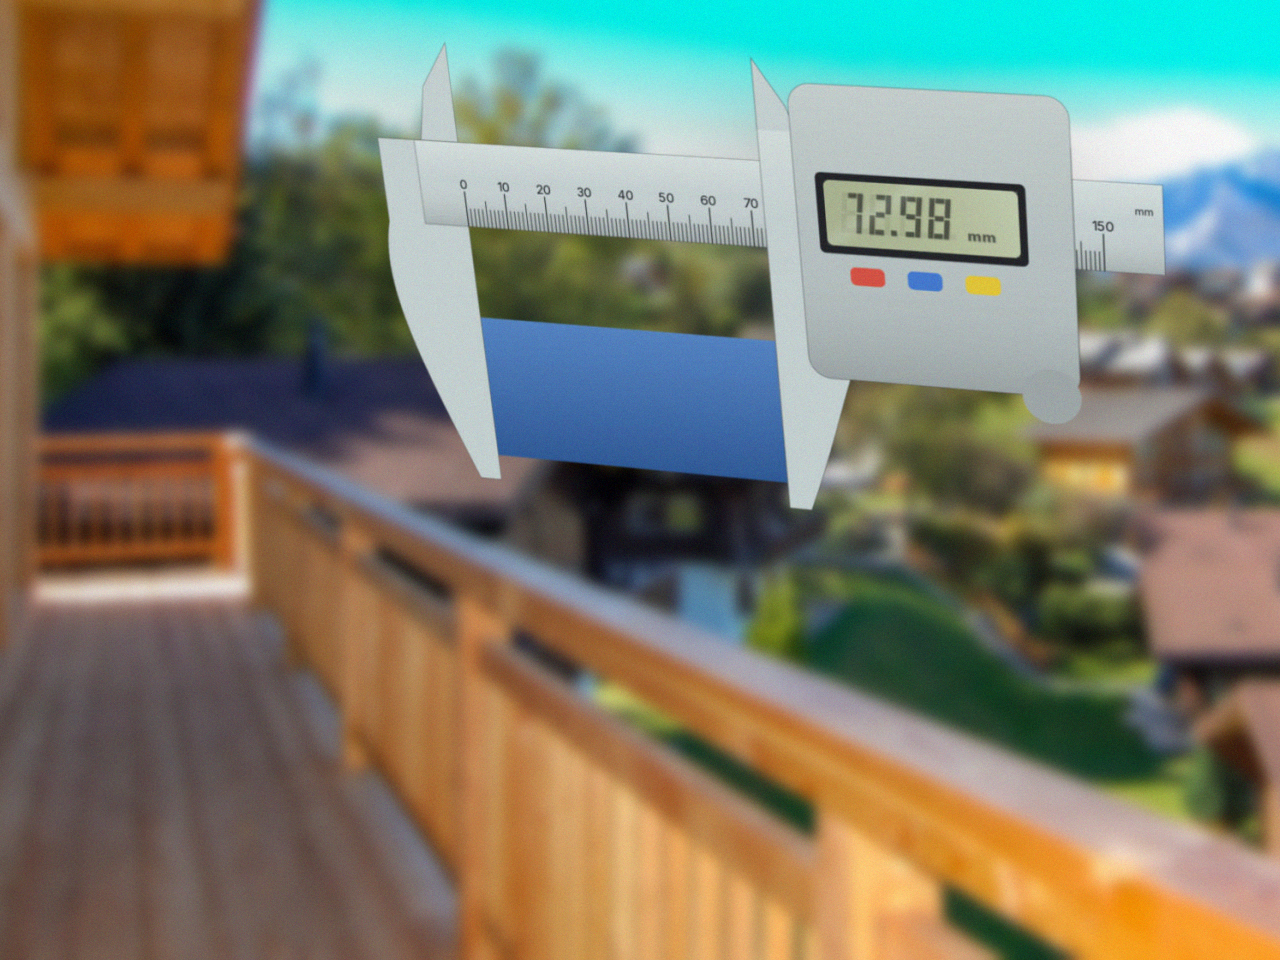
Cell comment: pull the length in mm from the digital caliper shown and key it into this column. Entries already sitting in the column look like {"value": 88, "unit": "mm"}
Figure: {"value": 72.98, "unit": "mm"}
